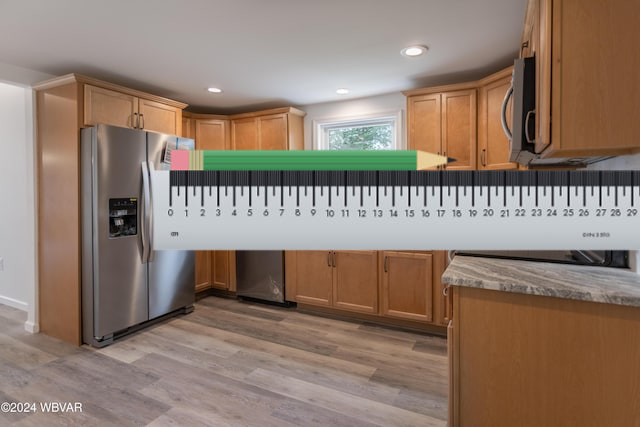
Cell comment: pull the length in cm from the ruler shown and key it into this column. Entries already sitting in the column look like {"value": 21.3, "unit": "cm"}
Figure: {"value": 18, "unit": "cm"}
